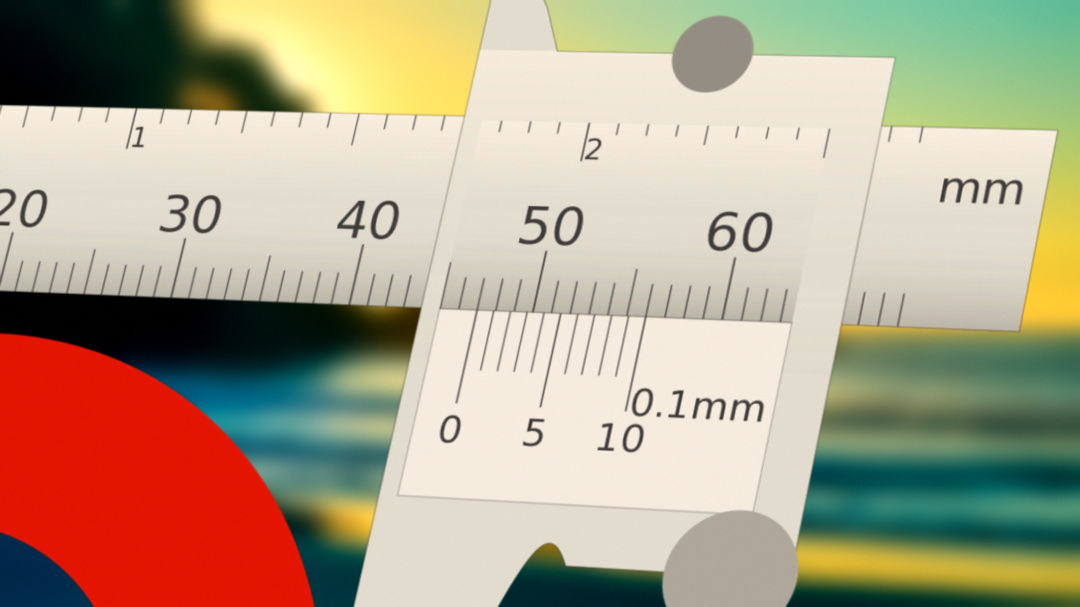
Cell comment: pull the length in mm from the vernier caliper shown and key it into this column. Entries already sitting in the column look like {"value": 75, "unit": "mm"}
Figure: {"value": 47.0, "unit": "mm"}
